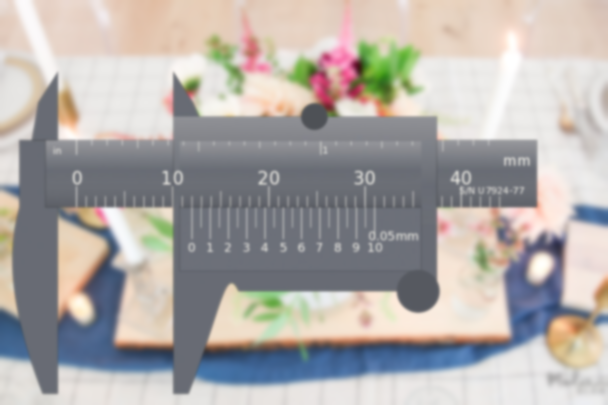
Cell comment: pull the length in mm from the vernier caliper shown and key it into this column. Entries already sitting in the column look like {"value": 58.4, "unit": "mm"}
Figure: {"value": 12.0, "unit": "mm"}
